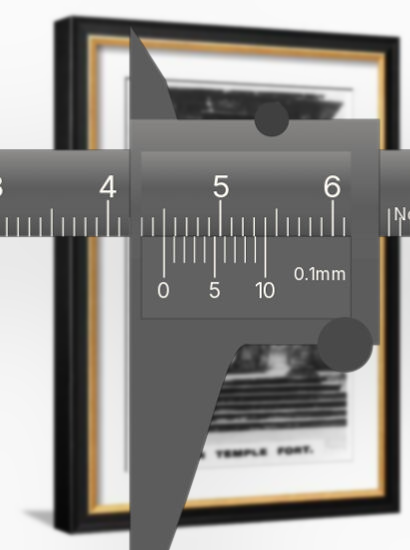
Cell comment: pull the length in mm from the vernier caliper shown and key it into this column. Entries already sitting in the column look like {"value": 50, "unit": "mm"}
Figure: {"value": 45.0, "unit": "mm"}
